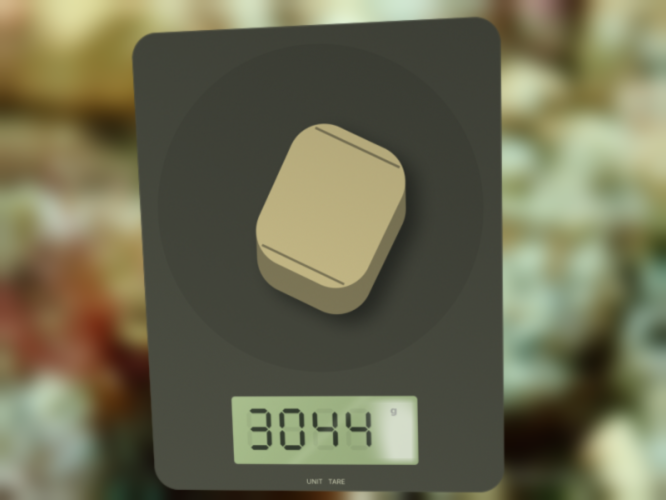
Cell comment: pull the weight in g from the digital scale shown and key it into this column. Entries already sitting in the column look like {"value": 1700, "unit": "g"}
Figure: {"value": 3044, "unit": "g"}
